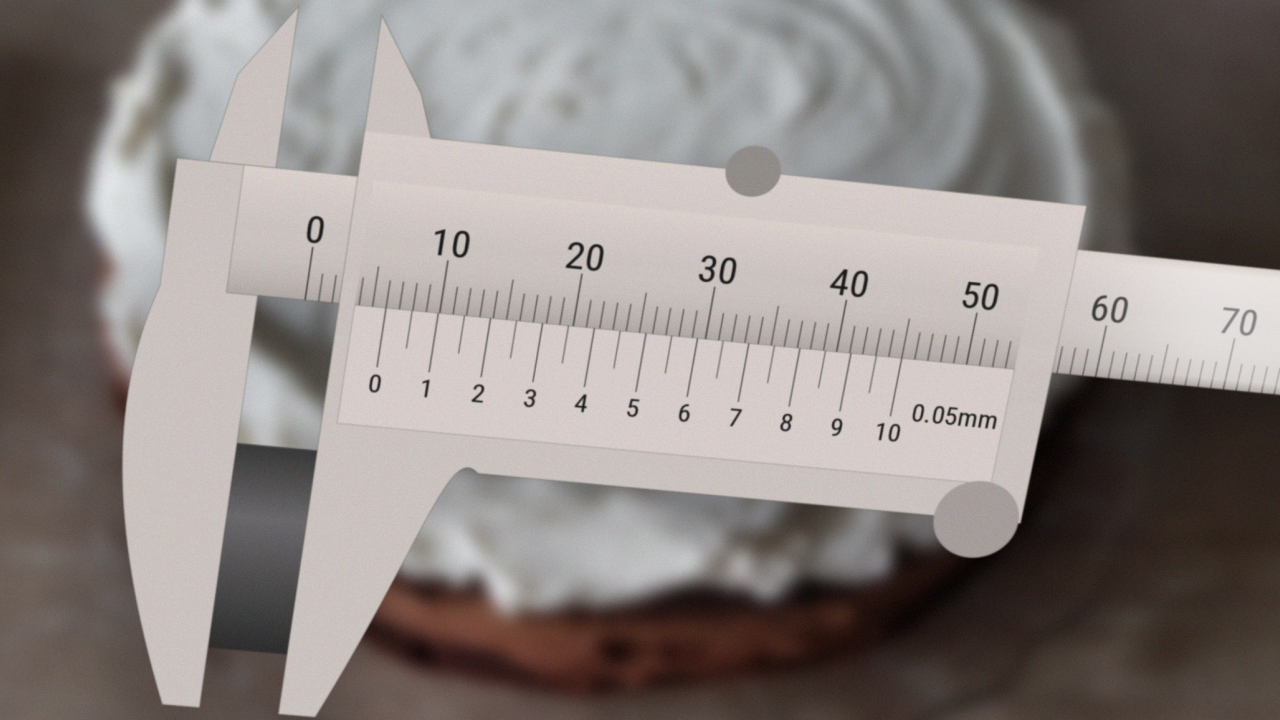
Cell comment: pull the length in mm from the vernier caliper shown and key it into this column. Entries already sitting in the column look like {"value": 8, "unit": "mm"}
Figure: {"value": 6.0, "unit": "mm"}
